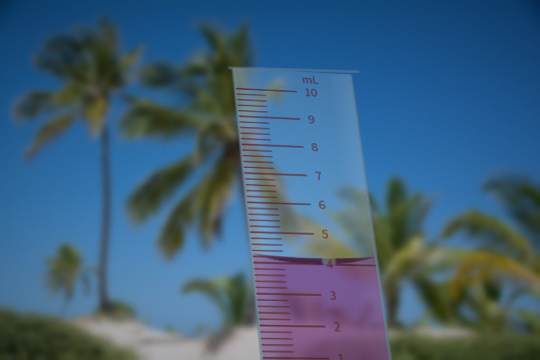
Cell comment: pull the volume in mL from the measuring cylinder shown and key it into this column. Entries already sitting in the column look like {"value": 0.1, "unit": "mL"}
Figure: {"value": 4, "unit": "mL"}
